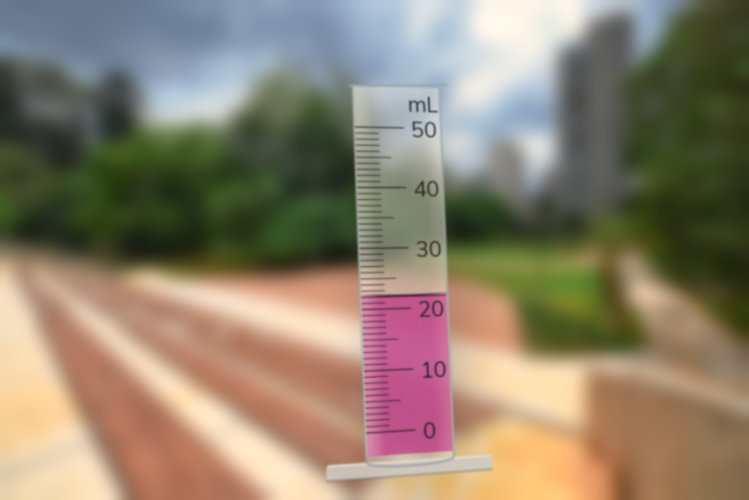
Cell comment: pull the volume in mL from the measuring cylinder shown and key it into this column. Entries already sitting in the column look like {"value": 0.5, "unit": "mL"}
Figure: {"value": 22, "unit": "mL"}
